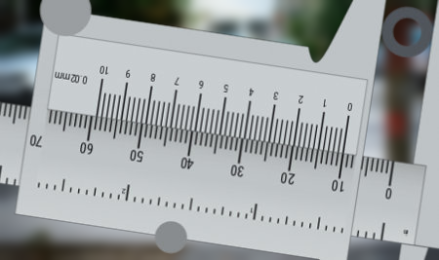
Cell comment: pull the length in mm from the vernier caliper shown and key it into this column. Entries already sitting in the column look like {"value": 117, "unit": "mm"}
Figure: {"value": 10.0, "unit": "mm"}
